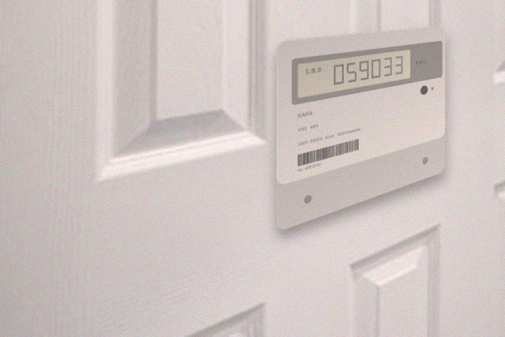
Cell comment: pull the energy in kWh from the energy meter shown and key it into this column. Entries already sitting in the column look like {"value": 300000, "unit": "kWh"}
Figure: {"value": 59033, "unit": "kWh"}
